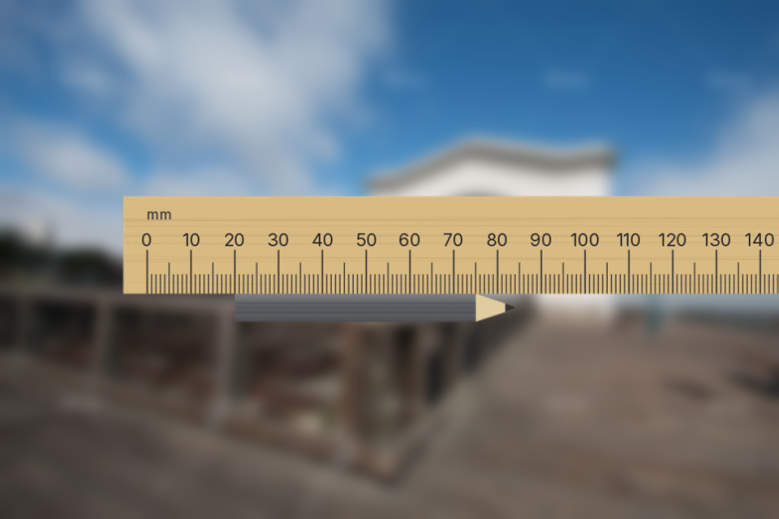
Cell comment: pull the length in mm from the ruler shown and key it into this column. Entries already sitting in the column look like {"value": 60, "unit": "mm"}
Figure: {"value": 64, "unit": "mm"}
